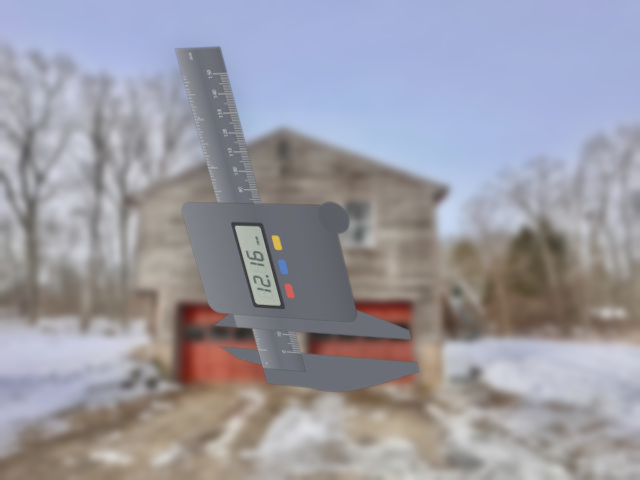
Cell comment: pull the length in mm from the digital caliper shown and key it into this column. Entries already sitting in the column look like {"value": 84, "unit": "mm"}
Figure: {"value": 12.16, "unit": "mm"}
